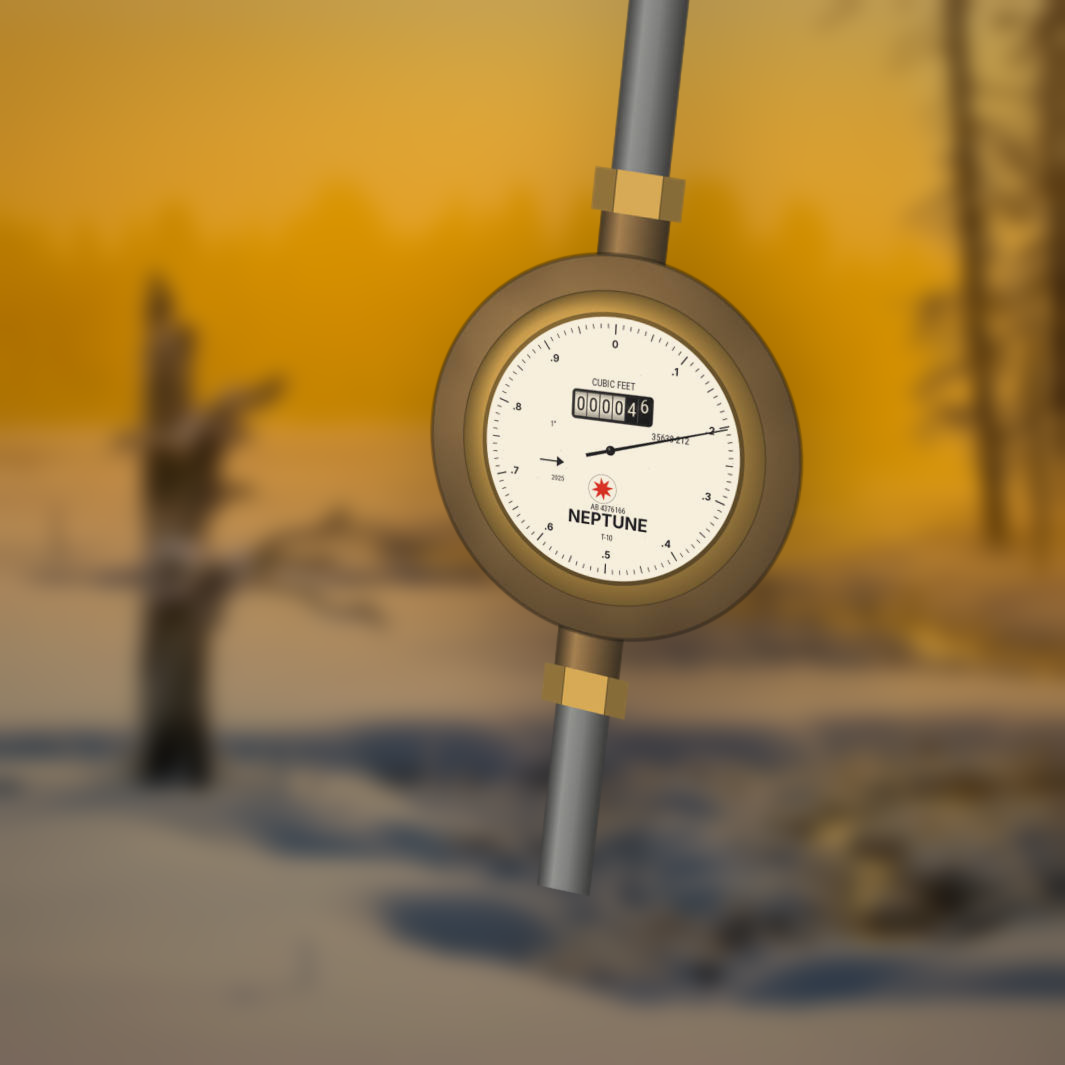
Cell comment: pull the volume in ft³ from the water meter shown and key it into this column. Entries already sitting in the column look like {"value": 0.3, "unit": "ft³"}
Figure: {"value": 46.20, "unit": "ft³"}
